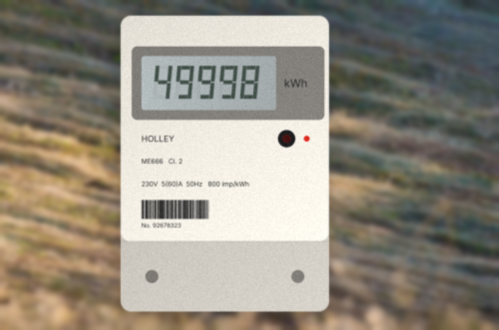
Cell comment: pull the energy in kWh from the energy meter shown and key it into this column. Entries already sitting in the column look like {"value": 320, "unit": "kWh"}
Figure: {"value": 49998, "unit": "kWh"}
